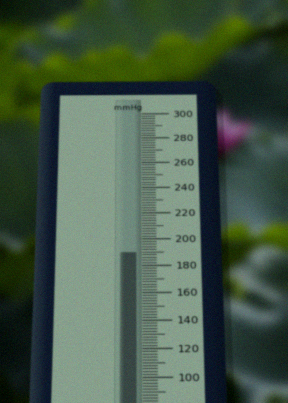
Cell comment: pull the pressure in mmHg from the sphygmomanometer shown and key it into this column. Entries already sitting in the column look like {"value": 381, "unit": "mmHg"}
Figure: {"value": 190, "unit": "mmHg"}
